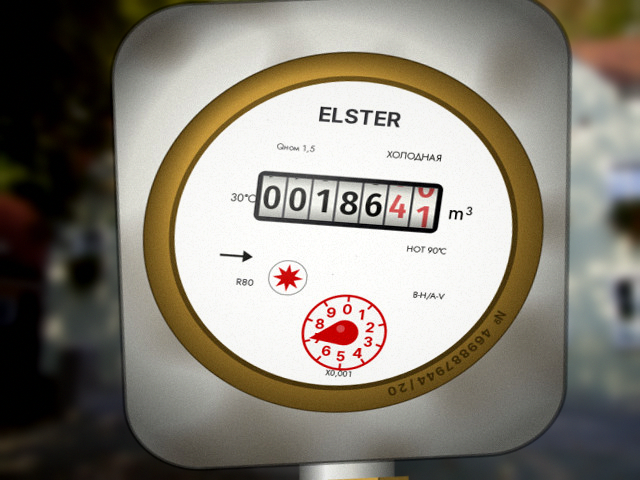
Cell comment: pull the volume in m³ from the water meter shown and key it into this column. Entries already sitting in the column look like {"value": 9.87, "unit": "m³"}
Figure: {"value": 186.407, "unit": "m³"}
